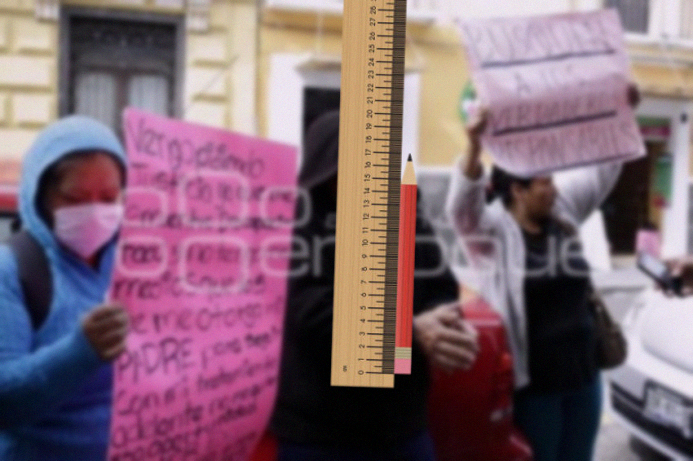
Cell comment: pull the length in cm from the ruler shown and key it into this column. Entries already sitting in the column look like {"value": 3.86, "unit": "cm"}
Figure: {"value": 17, "unit": "cm"}
